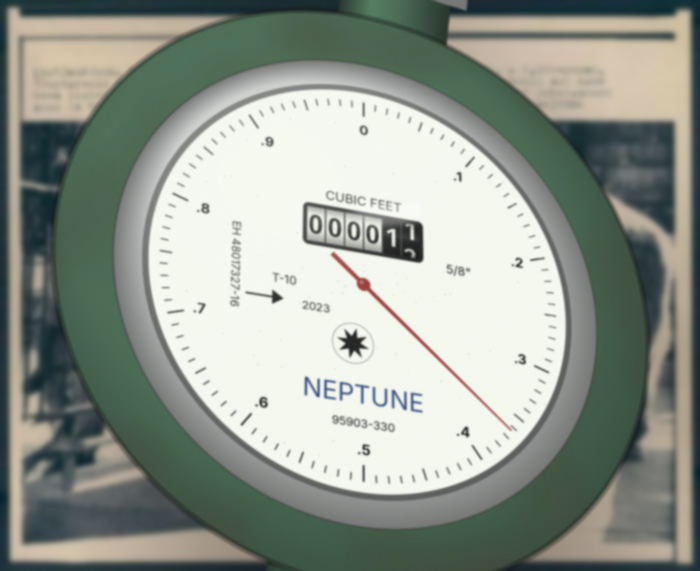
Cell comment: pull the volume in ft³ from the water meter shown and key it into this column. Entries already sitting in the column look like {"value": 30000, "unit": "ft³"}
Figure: {"value": 11.36, "unit": "ft³"}
